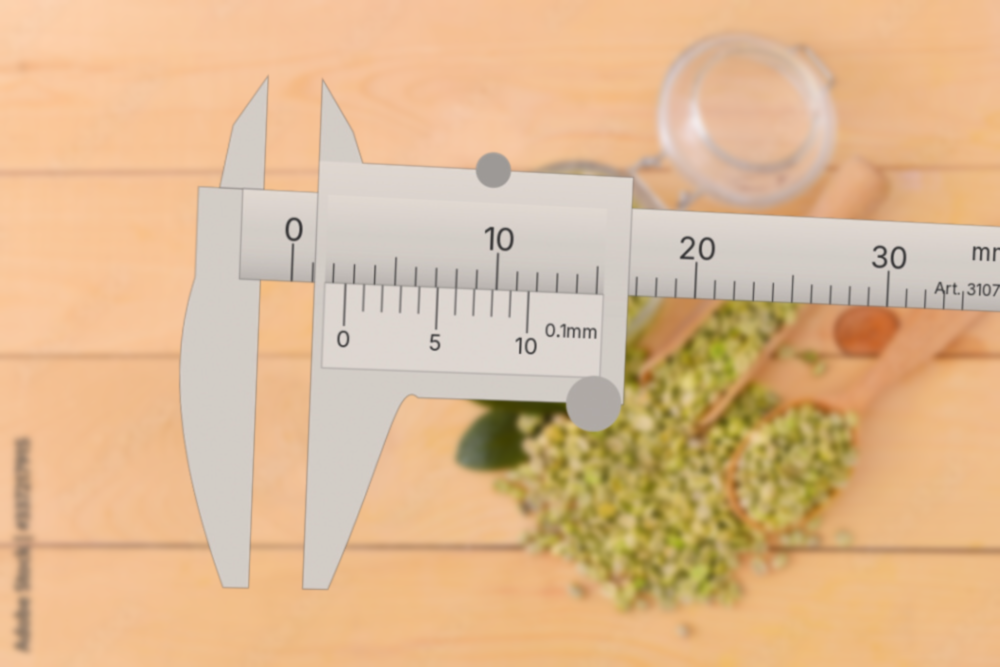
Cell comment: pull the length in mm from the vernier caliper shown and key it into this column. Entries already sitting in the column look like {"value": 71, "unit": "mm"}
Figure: {"value": 2.6, "unit": "mm"}
